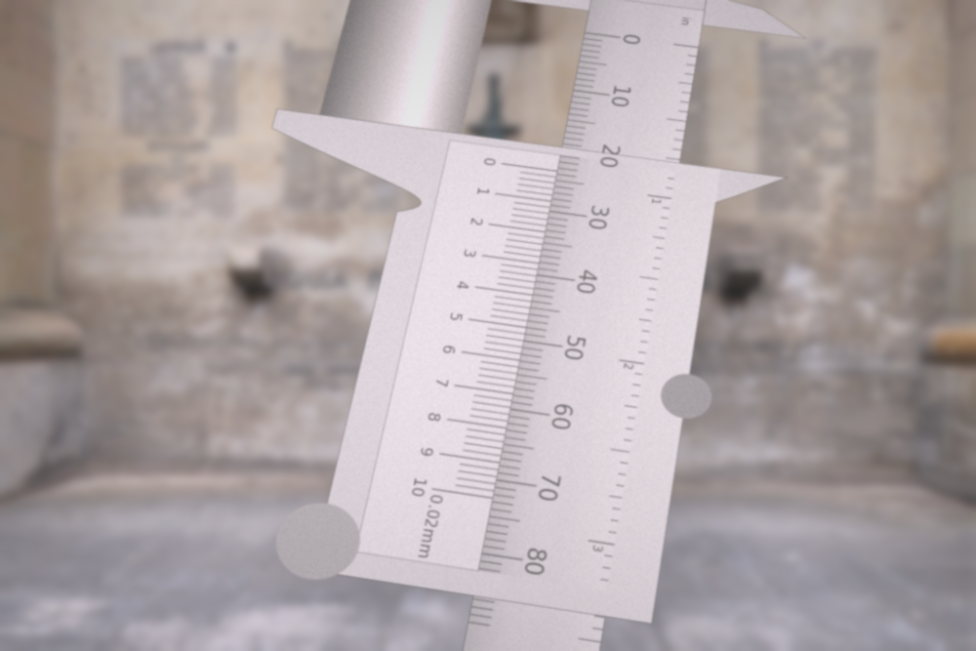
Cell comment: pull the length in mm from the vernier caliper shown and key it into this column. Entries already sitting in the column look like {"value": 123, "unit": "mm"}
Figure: {"value": 23.5, "unit": "mm"}
